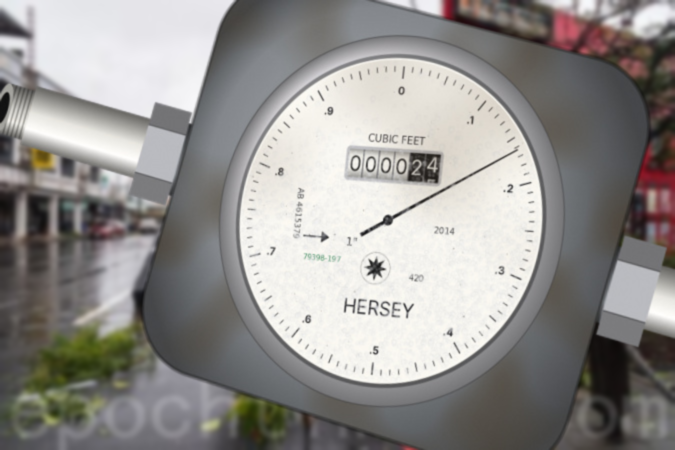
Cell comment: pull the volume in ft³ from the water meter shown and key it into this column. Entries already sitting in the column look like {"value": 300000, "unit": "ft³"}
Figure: {"value": 24.16, "unit": "ft³"}
